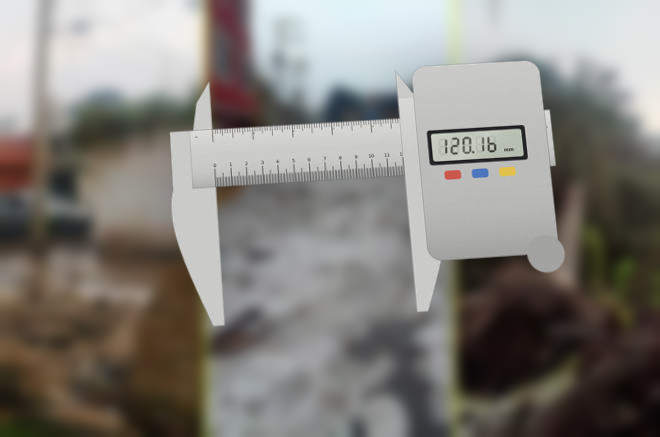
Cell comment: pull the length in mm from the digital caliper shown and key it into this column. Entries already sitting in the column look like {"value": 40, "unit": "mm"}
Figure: {"value": 120.16, "unit": "mm"}
